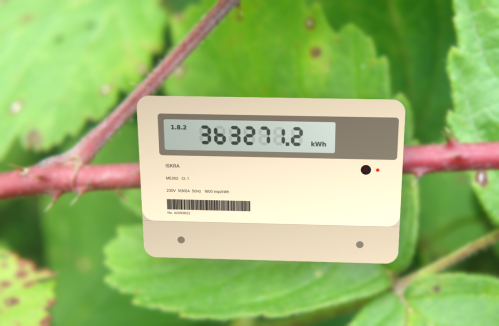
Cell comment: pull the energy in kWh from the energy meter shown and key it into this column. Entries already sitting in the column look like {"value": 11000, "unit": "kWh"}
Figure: {"value": 363271.2, "unit": "kWh"}
